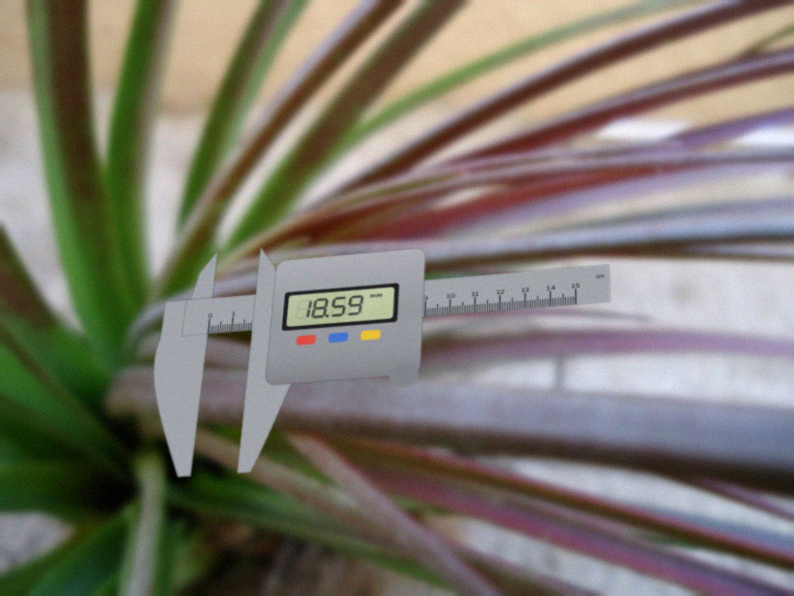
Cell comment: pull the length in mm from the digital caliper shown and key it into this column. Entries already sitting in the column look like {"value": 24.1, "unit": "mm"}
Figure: {"value": 18.59, "unit": "mm"}
